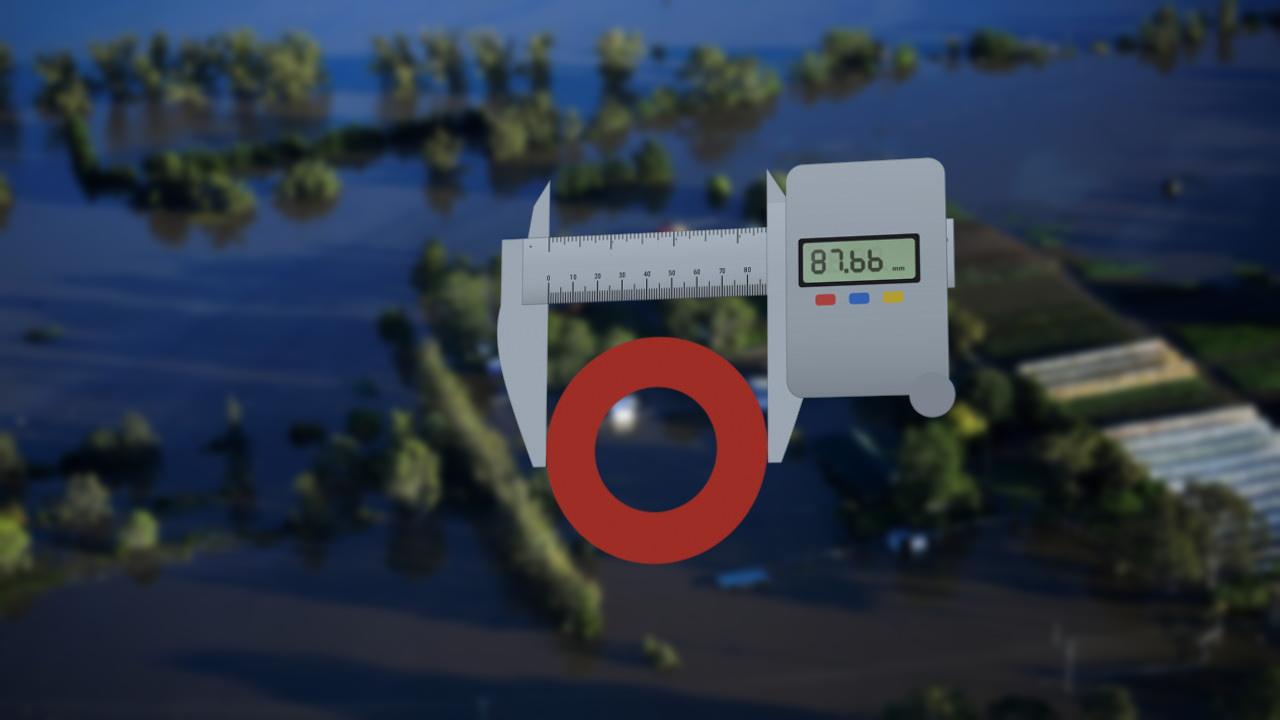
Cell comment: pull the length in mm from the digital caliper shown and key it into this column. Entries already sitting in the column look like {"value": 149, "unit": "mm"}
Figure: {"value": 87.66, "unit": "mm"}
